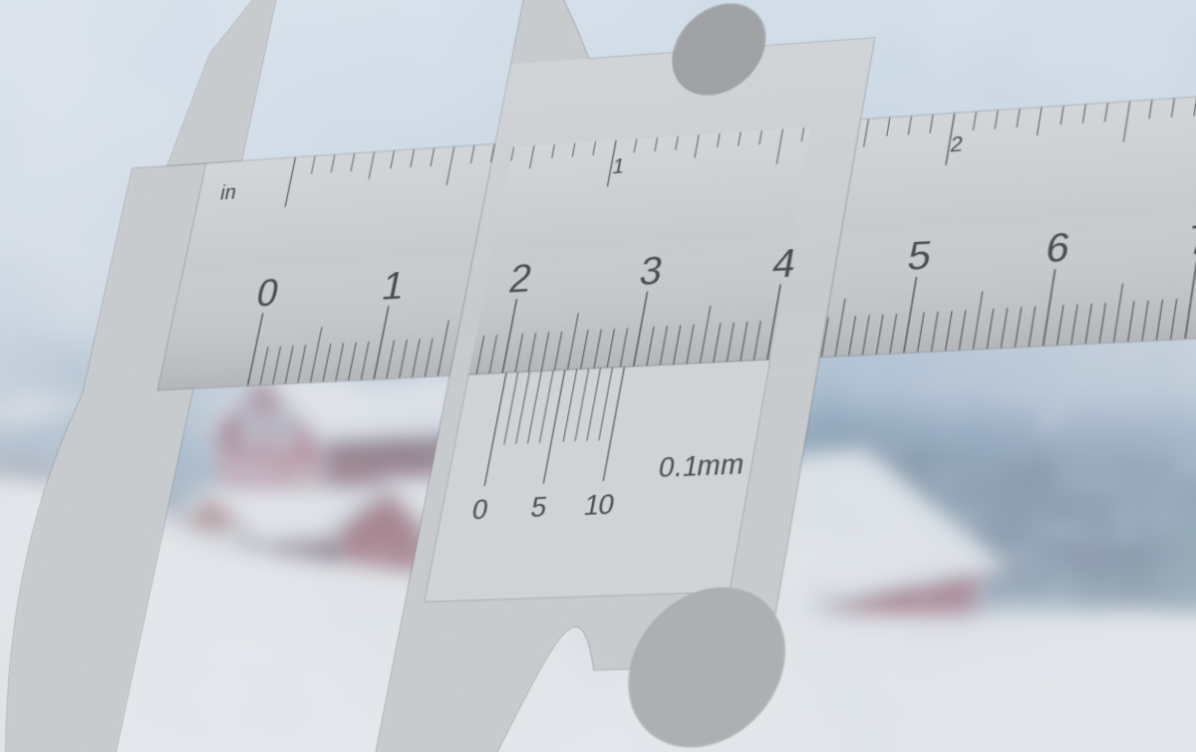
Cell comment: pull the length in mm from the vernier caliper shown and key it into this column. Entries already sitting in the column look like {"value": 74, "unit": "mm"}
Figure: {"value": 20.3, "unit": "mm"}
